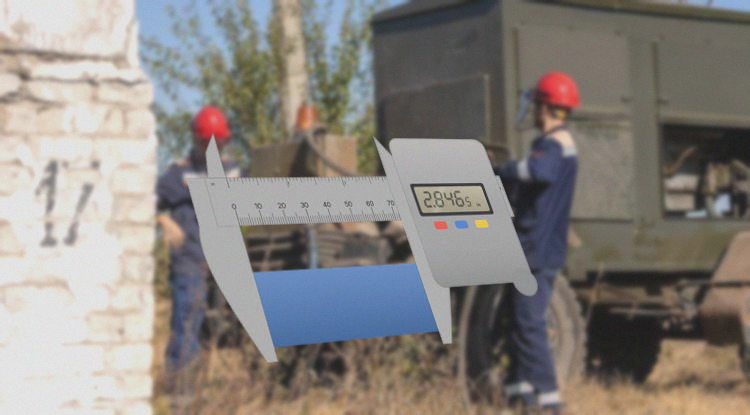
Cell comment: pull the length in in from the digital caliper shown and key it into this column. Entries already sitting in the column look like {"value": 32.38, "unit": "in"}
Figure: {"value": 2.8465, "unit": "in"}
